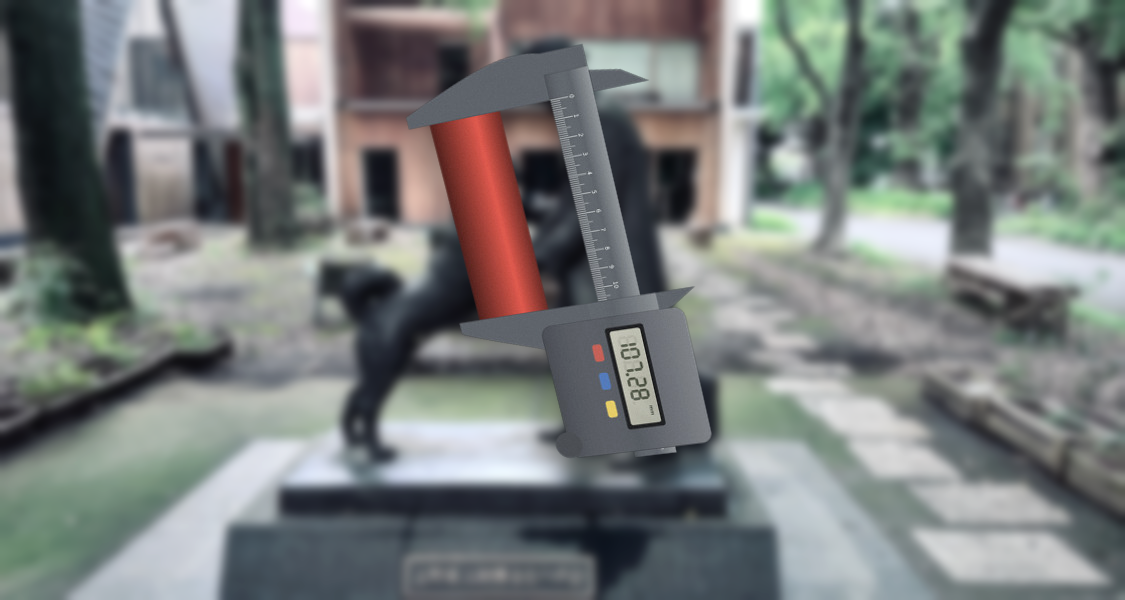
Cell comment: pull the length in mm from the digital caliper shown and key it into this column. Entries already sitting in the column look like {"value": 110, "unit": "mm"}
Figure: {"value": 107.28, "unit": "mm"}
